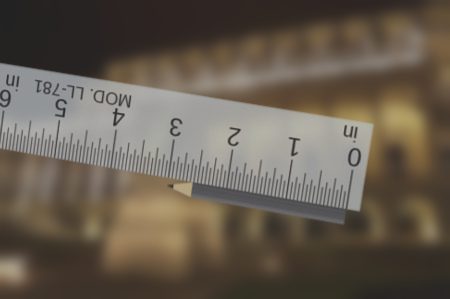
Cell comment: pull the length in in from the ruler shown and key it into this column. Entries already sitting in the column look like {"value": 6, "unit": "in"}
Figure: {"value": 3, "unit": "in"}
